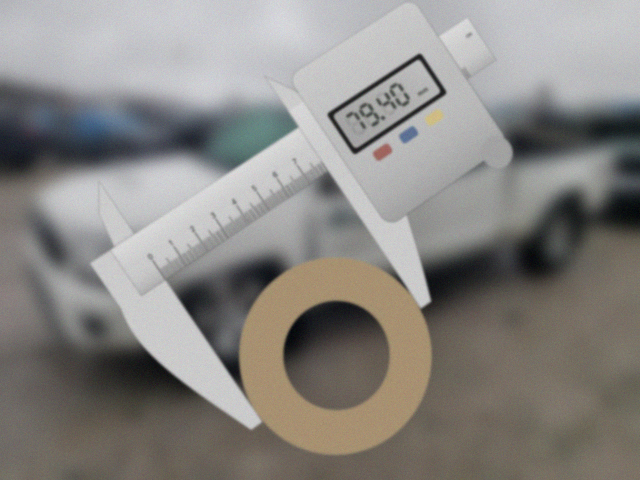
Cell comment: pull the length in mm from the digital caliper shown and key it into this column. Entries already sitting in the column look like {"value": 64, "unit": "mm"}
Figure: {"value": 79.40, "unit": "mm"}
